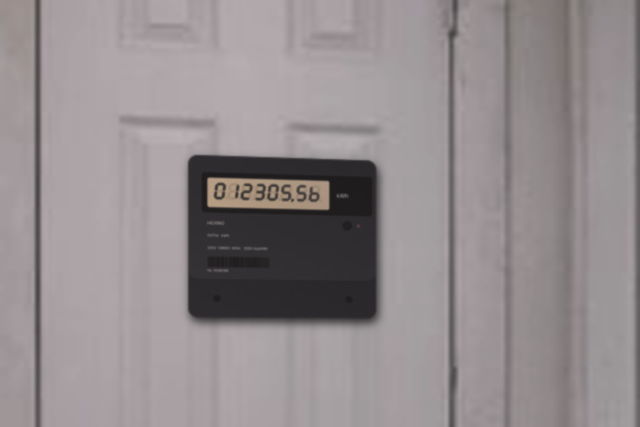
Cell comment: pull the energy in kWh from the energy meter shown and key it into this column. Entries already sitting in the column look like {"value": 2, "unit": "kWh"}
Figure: {"value": 12305.56, "unit": "kWh"}
